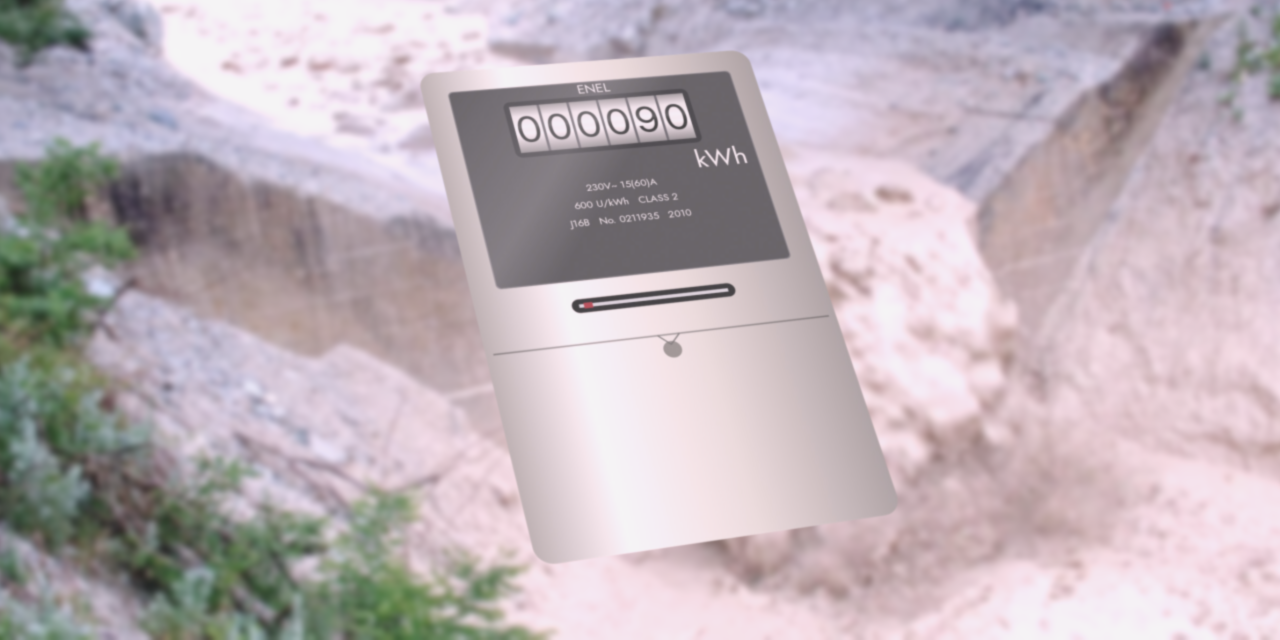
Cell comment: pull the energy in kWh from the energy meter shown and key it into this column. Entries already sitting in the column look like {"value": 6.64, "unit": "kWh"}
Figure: {"value": 90, "unit": "kWh"}
